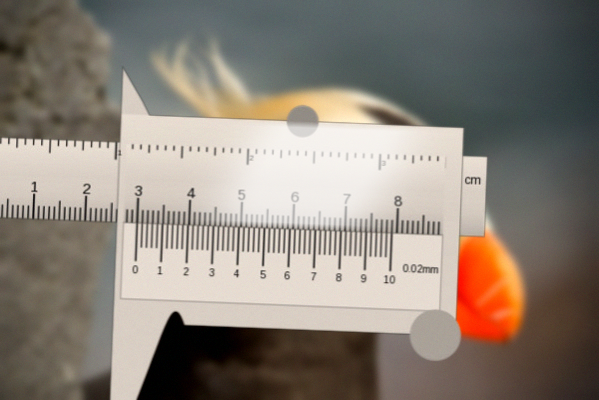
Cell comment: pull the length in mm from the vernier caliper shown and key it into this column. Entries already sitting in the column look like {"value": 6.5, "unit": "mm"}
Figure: {"value": 30.0, "unit": "mm"}
